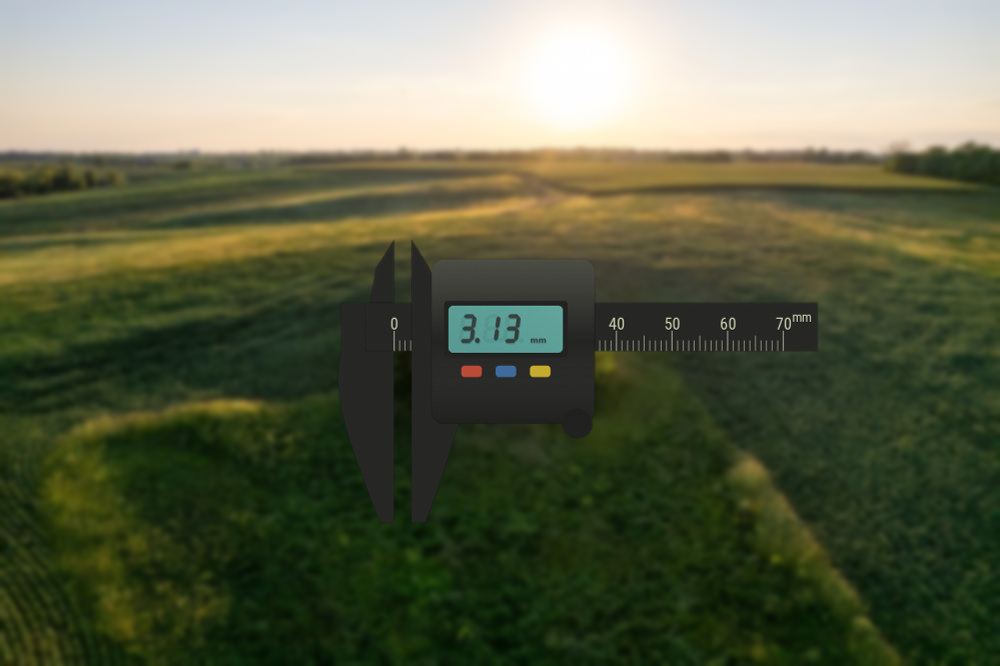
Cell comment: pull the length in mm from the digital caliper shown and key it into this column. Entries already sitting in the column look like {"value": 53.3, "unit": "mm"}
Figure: {"value": 3.13, "unit": "mm"}
